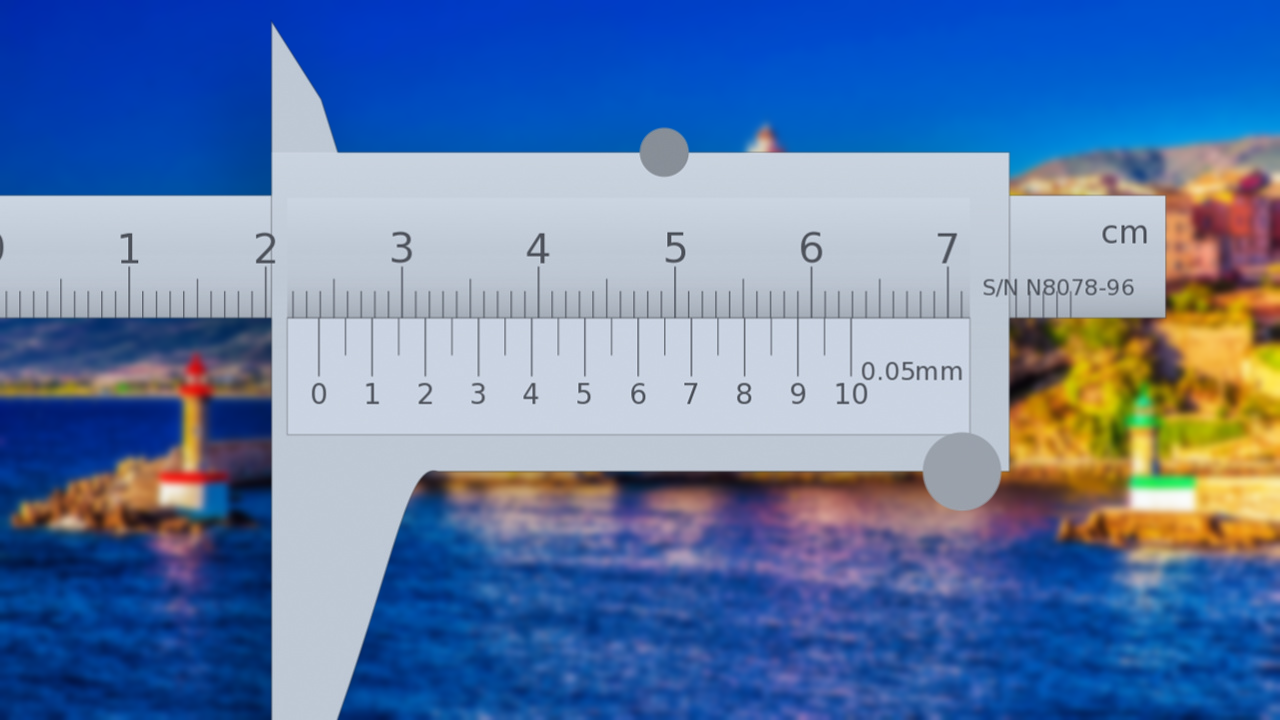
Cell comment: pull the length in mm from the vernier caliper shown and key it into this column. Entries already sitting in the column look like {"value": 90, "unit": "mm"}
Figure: {"value": 23.9, "unit": "mm"}
